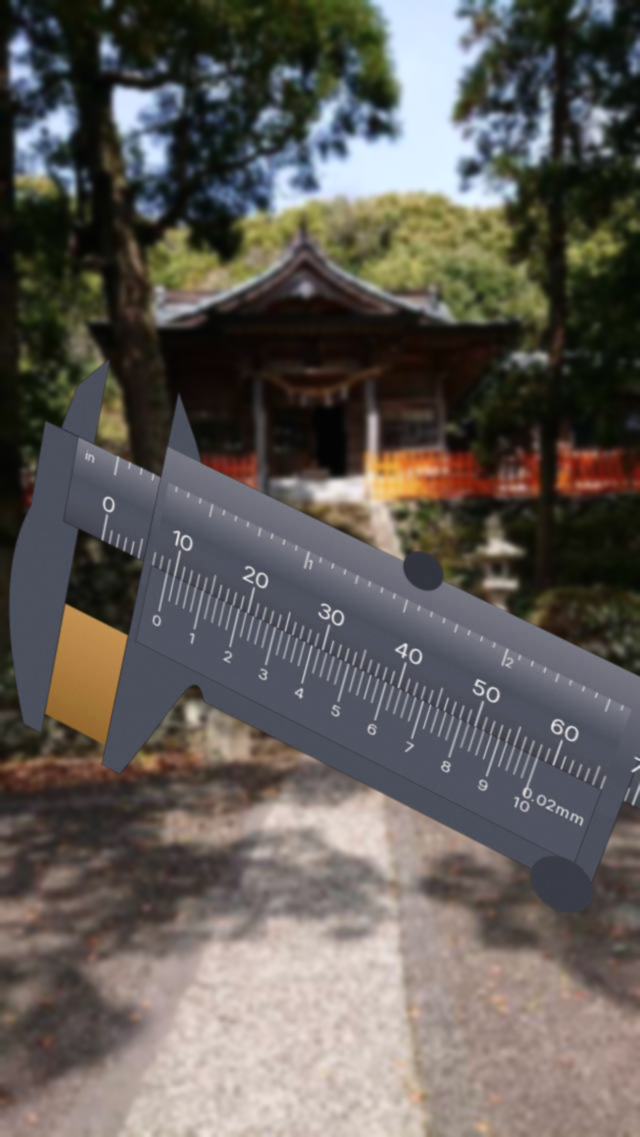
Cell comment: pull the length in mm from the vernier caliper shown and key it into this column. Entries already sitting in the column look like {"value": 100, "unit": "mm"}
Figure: {"value": 9.0, "unit": "mm"}
